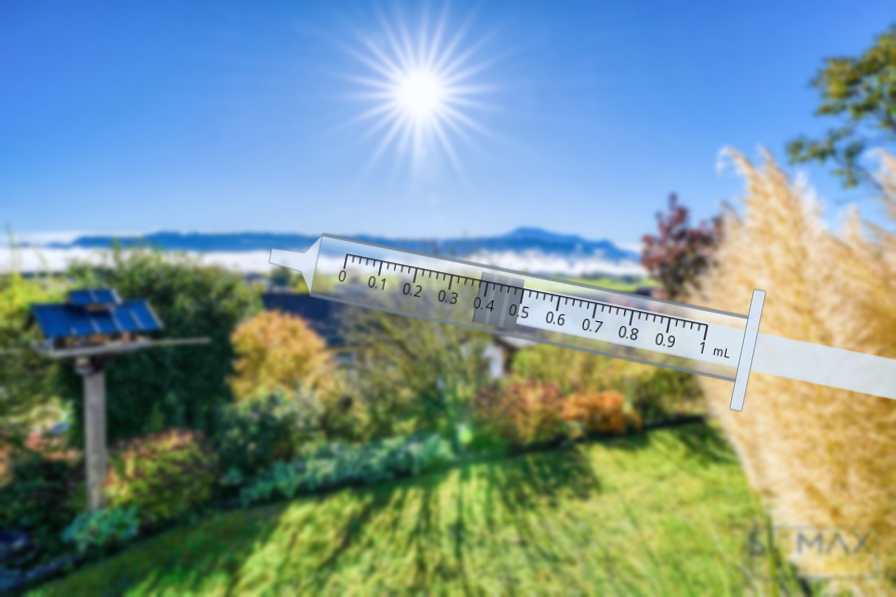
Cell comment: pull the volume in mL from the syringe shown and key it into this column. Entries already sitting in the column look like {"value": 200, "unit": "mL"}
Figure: {"value": 0.38, "unit": "mL"}
